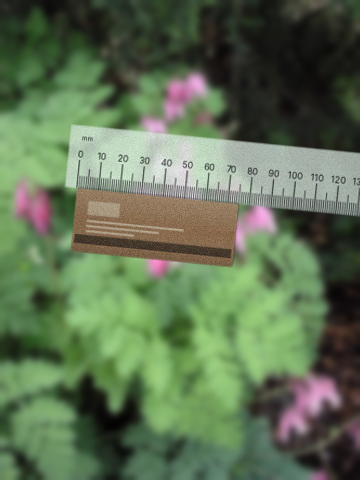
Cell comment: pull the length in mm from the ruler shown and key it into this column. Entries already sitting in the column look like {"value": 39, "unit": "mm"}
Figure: {"value": 75, "unit": "mm"}
